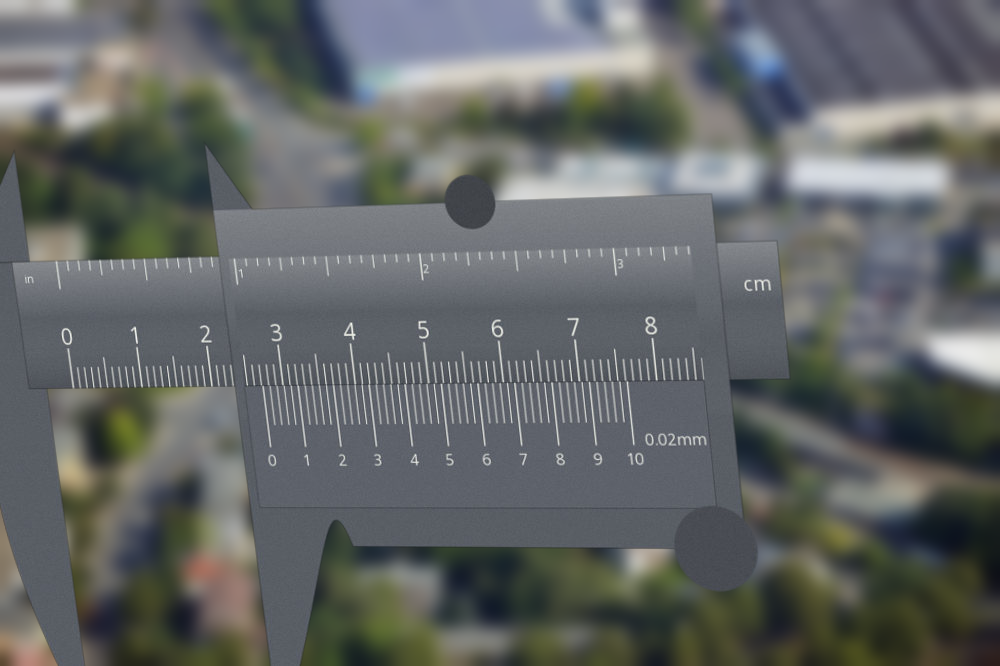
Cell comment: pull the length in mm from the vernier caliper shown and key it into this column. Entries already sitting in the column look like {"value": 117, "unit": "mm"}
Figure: {"value": 27.2, "unit": "mm"}
